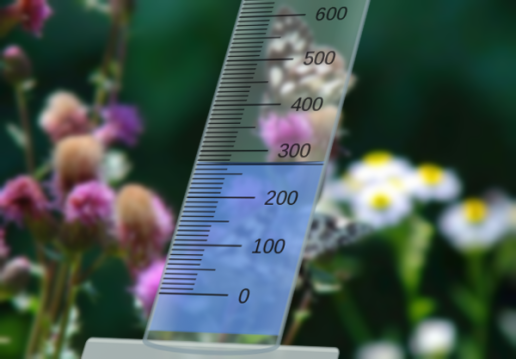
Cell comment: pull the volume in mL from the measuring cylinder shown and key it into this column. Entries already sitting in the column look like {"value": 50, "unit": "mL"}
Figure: {"value": 270, "unit": "mL"}
